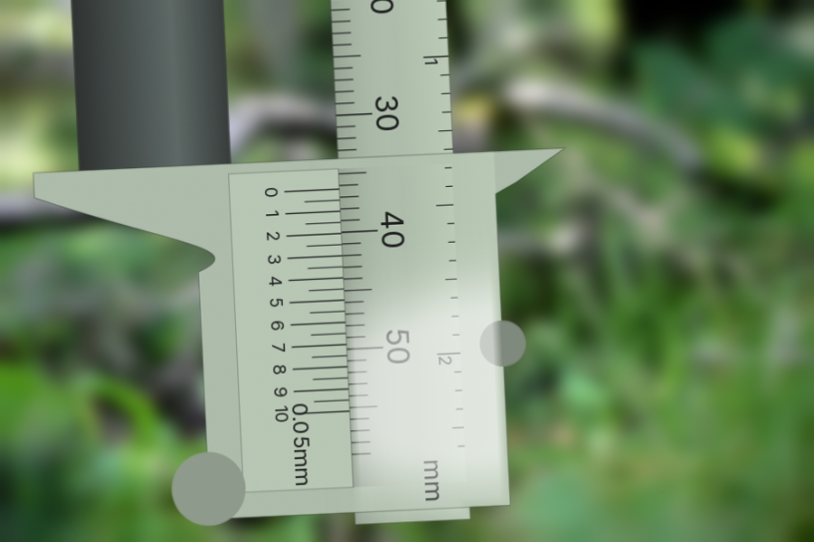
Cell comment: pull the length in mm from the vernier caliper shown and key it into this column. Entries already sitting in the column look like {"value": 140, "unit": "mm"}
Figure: {"value": 36.3, "unit": "mm"}
